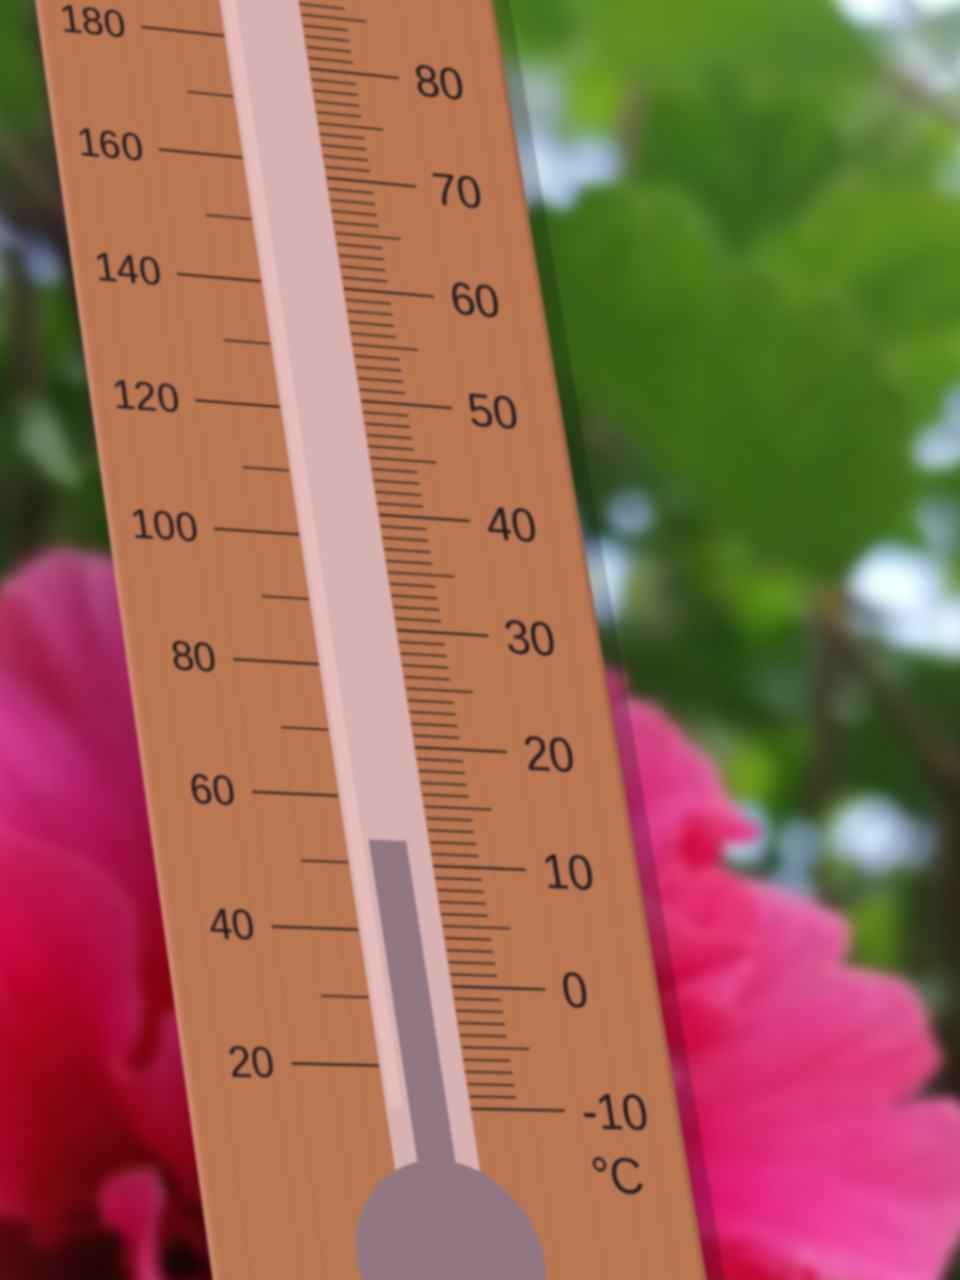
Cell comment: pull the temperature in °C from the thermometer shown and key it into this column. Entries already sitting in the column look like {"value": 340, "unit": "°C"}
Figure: {"value": 12, "unit": "°C"}
